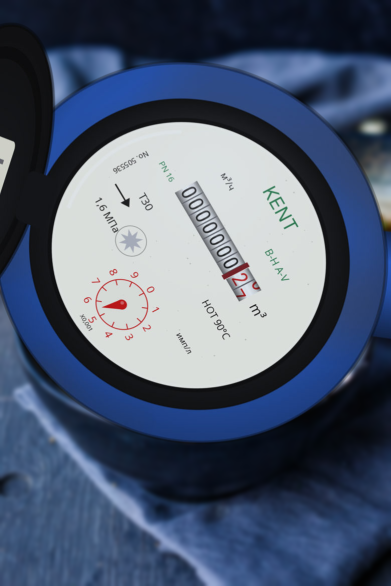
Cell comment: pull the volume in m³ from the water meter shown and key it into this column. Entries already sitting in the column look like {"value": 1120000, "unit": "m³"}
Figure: {"value": 0.265, "unit": "m³"}
